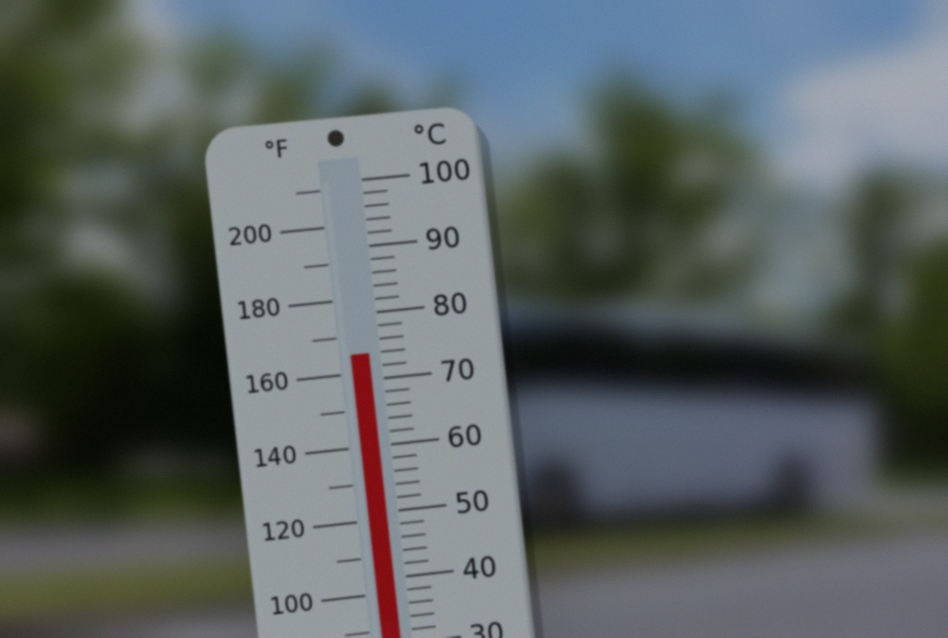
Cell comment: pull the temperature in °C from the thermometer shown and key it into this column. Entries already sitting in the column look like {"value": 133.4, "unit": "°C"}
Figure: {"value": 74, "unit": "°C"}
